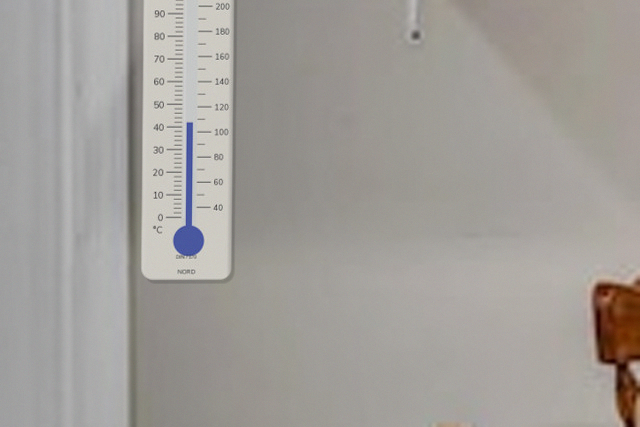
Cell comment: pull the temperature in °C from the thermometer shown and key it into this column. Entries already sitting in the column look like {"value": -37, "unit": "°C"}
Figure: {"value": 42, "unit": "°C"}
